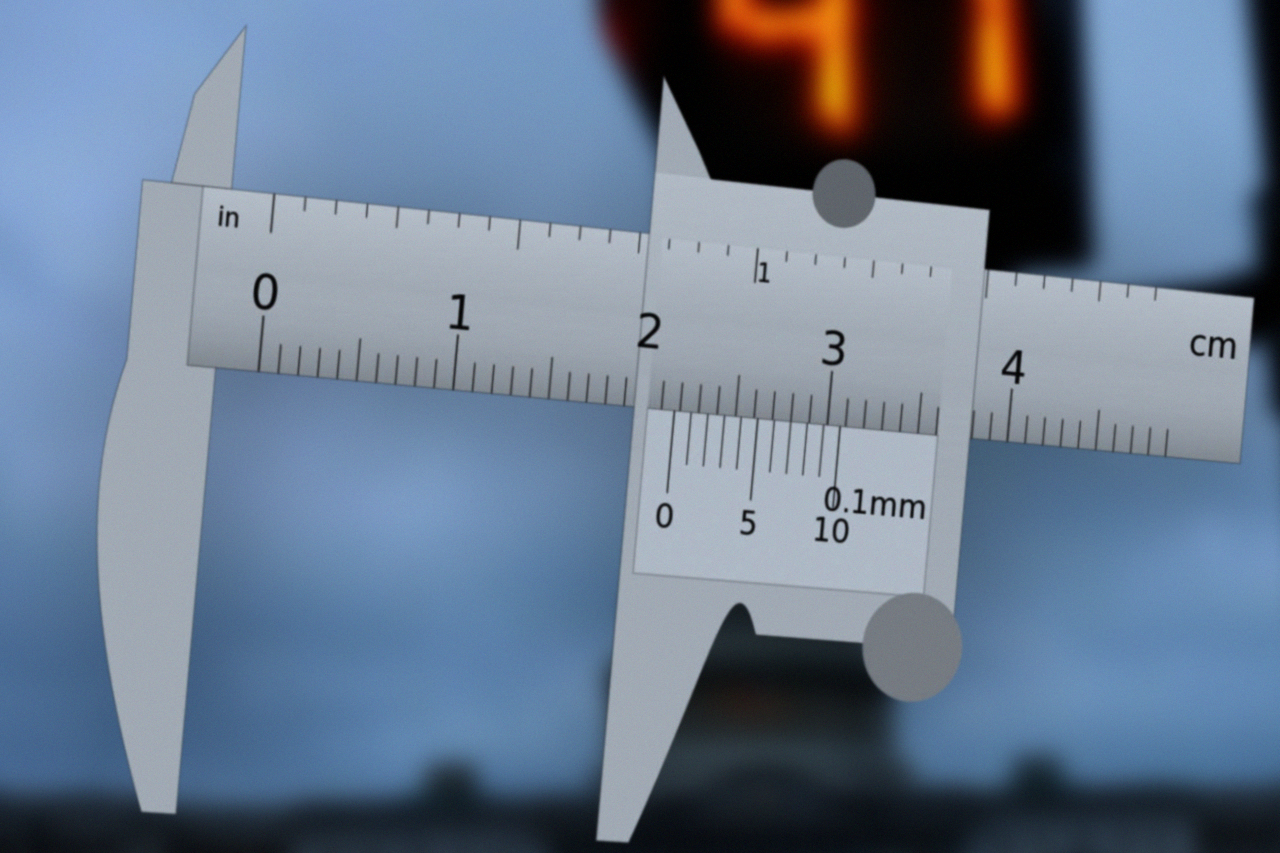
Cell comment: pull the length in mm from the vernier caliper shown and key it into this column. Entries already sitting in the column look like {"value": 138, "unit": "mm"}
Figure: {"value": 21.7, "unit": "mm"}
